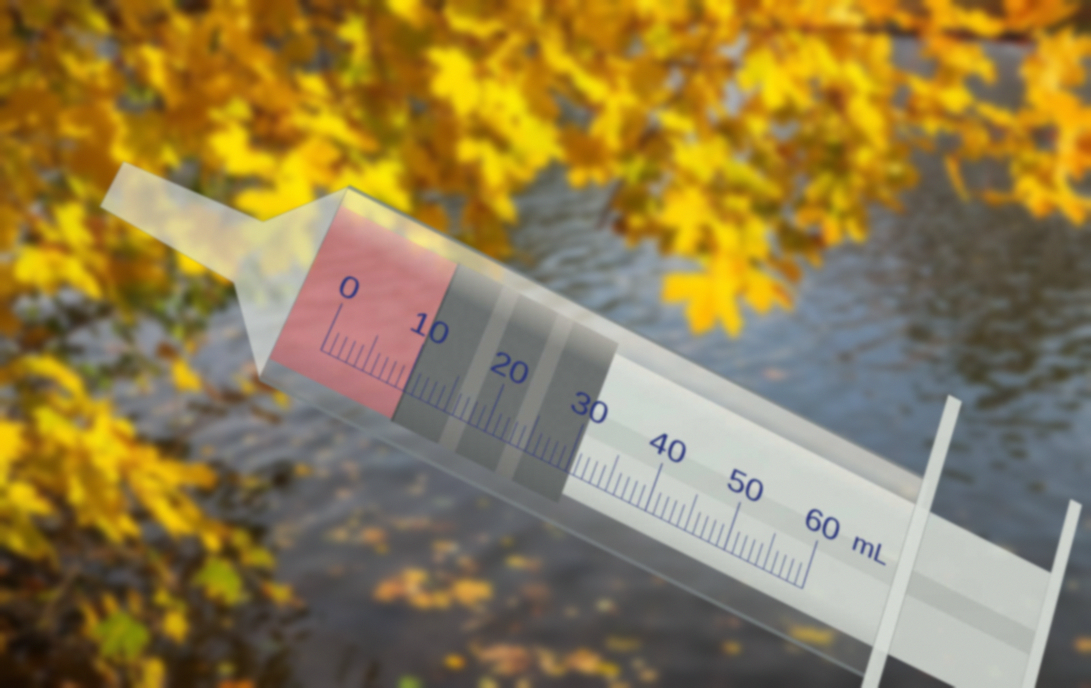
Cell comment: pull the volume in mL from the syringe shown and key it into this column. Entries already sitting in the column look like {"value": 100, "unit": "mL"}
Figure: {"value": 10, "unit": "mL"}
